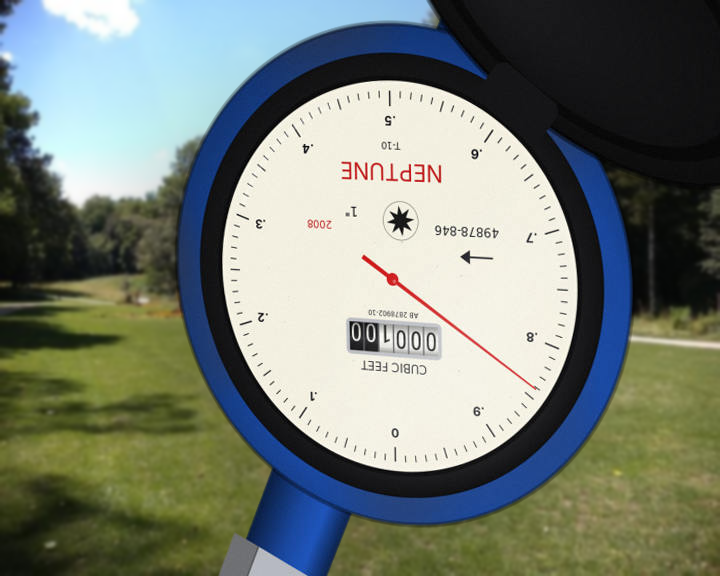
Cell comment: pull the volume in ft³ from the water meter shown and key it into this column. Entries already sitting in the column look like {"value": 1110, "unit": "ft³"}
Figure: {"value": 99.84, "unit": "ft³"}
